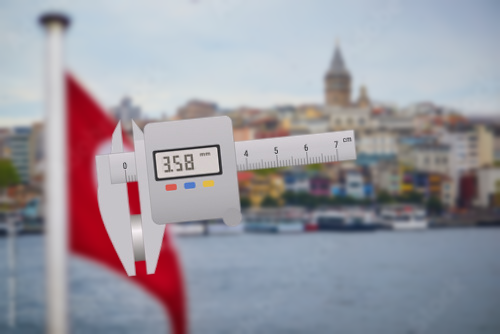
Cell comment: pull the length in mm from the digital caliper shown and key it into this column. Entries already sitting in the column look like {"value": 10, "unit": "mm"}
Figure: {"value": 3.58, "unit": "mm"}
